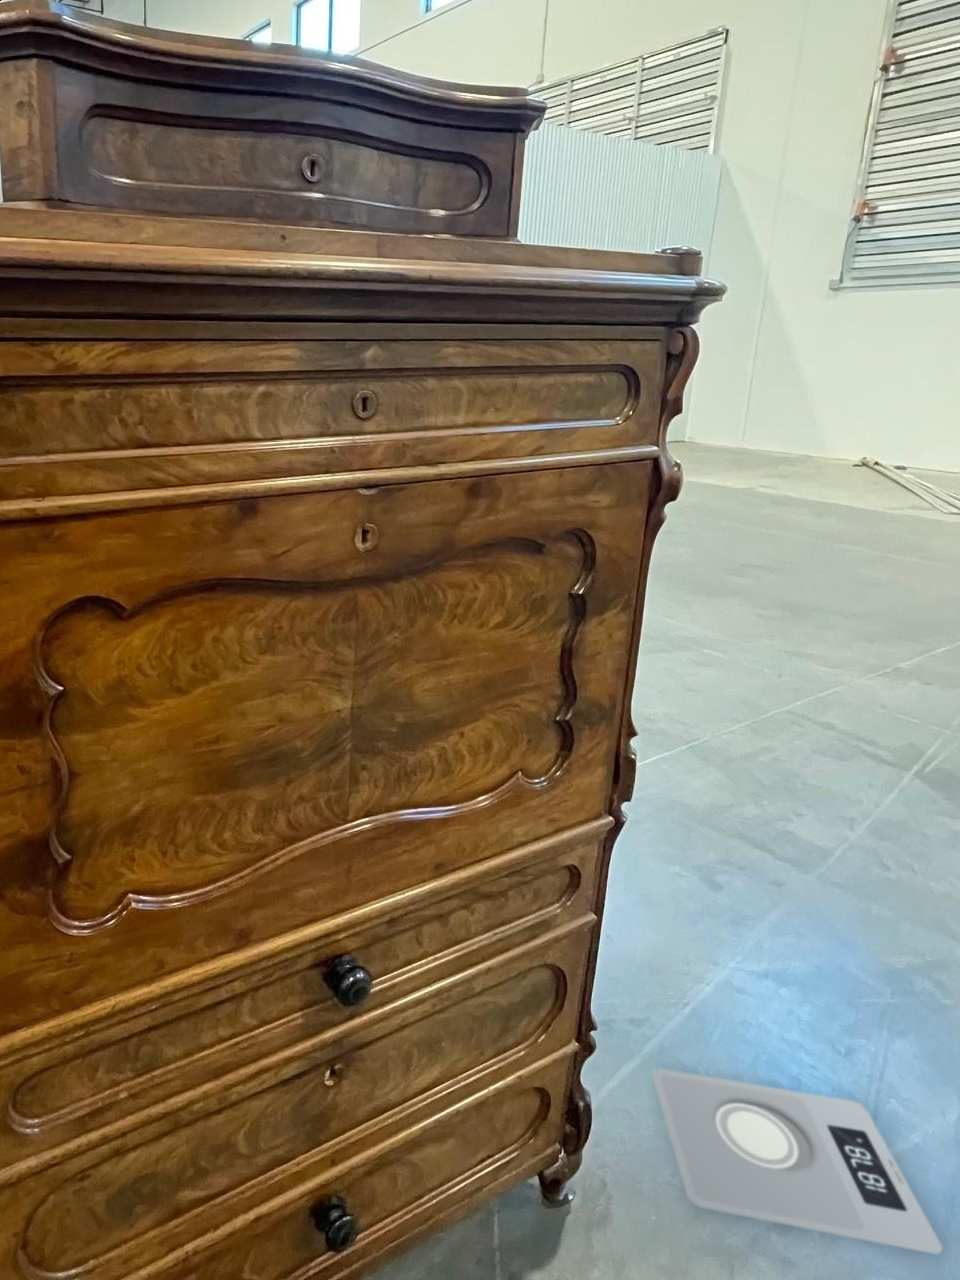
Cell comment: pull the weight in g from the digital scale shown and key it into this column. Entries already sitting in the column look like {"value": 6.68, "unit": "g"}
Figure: {"value": 1878, "unit": "g"}
